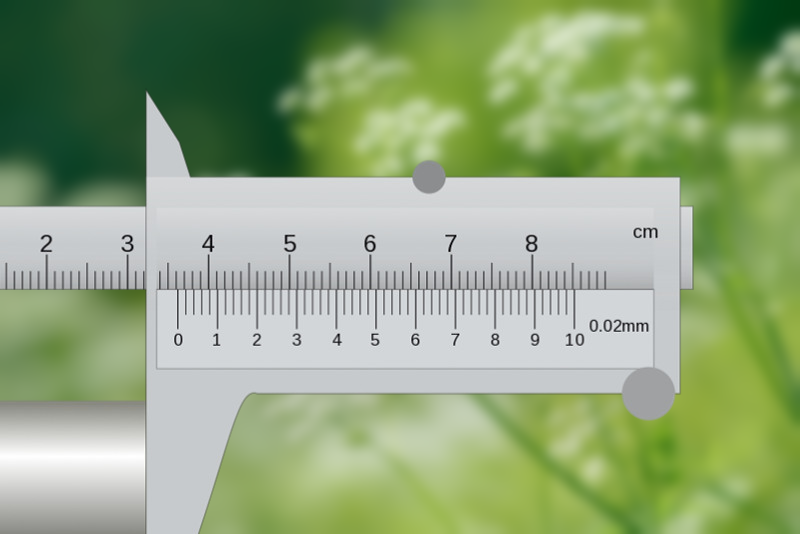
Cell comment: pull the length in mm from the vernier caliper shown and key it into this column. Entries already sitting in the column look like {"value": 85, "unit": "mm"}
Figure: {"value": 36.2, "unit": "mm"}
